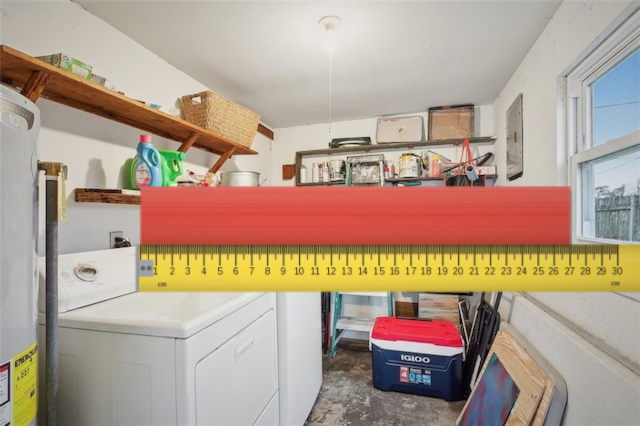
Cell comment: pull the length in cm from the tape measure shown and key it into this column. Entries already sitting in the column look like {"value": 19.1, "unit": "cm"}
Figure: {"value": 27, "unit": "cm"}
